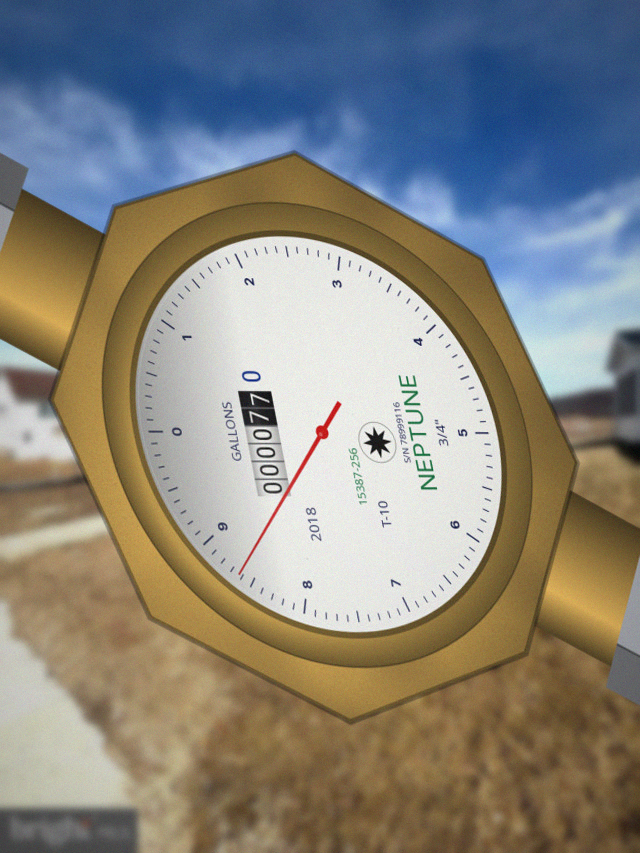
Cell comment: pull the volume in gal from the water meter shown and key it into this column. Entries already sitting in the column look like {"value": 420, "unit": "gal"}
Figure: {"value": 768.6, "unit": "gal"}
